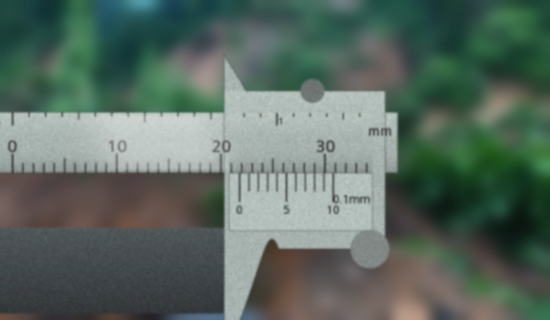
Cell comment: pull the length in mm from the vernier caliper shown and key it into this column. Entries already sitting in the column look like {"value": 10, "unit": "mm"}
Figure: {"value": 21.8, "unit": "mm"}
